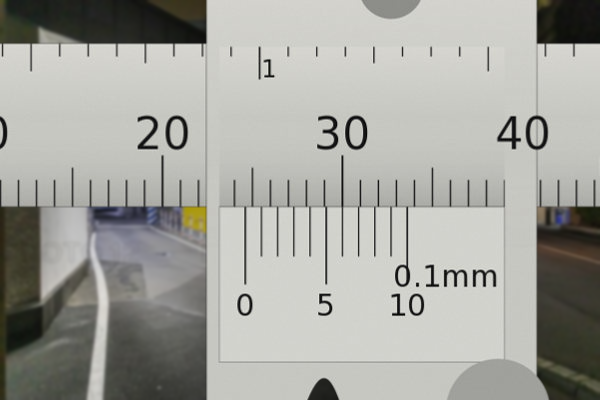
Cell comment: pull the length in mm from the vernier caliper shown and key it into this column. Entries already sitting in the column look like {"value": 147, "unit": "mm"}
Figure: {"value": 24.6, "unit": "mm"}
